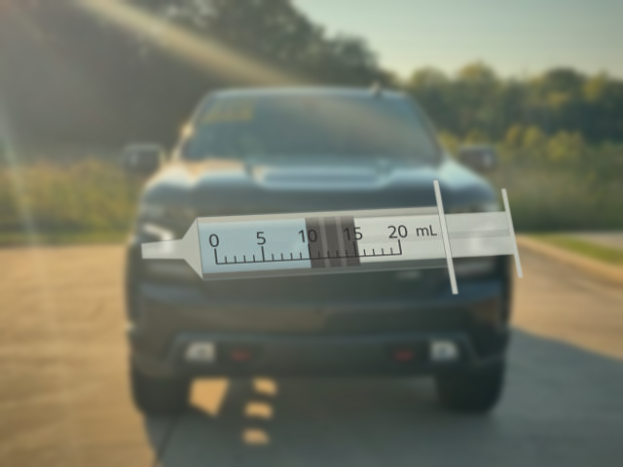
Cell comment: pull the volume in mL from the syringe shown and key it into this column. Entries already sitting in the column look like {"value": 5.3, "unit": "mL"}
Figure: {"value": 10, "unit": "mL"}
